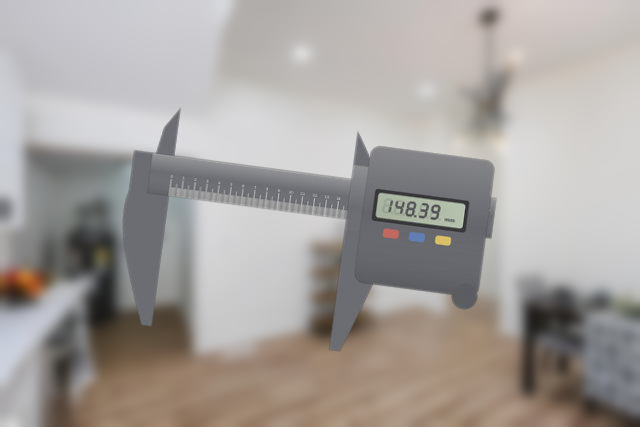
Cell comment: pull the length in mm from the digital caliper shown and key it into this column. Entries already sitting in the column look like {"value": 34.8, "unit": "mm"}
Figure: {"value": 148.39, "unit": "mm"}
